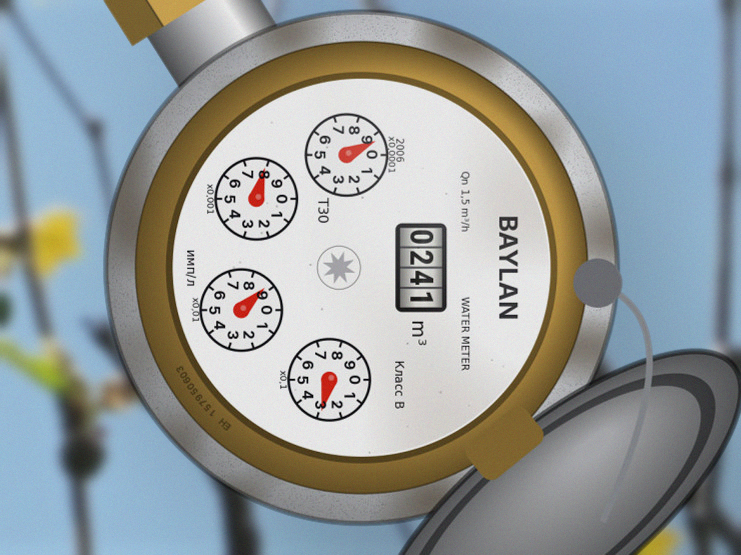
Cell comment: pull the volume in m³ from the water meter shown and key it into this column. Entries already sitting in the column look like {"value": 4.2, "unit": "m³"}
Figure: {"value": 241.2879, "unit": "m³"}
